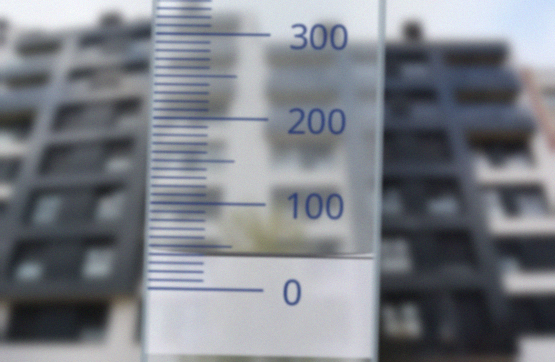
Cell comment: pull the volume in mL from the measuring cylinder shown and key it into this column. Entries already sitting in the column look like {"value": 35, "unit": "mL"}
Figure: {"value": 40, "unit": "mL"}
